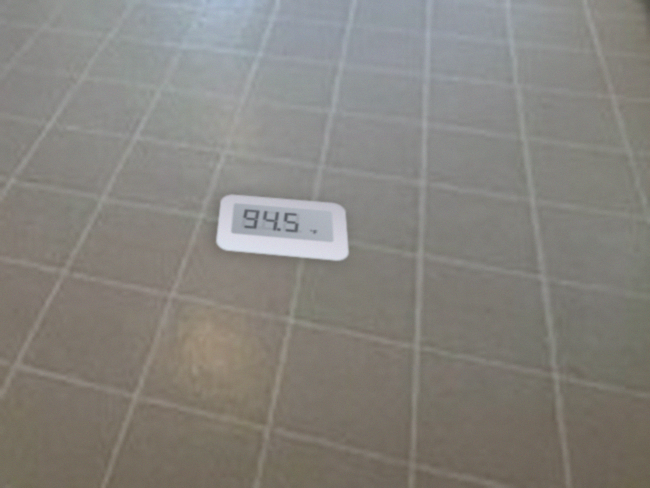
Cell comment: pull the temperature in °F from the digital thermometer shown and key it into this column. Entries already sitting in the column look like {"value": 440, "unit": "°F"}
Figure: {"value": 94.5, "unit": "°F"}
